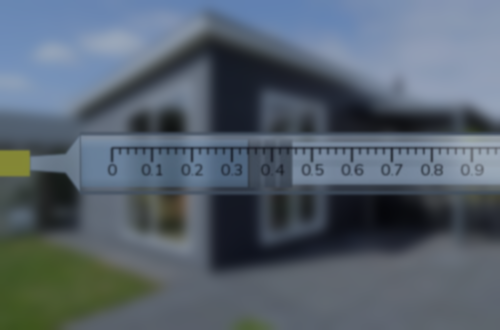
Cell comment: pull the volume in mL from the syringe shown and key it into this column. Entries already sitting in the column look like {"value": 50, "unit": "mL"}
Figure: {"value": 0.34, "unit": "mL"}
